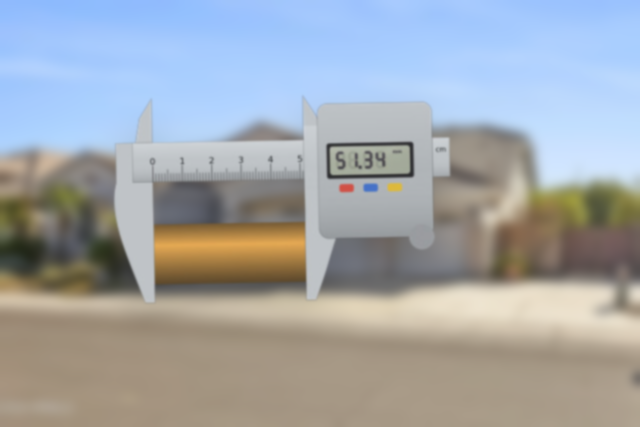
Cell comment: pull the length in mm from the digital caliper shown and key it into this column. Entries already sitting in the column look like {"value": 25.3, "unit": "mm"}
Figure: {"value": 51.34, "unit": "mm"}
